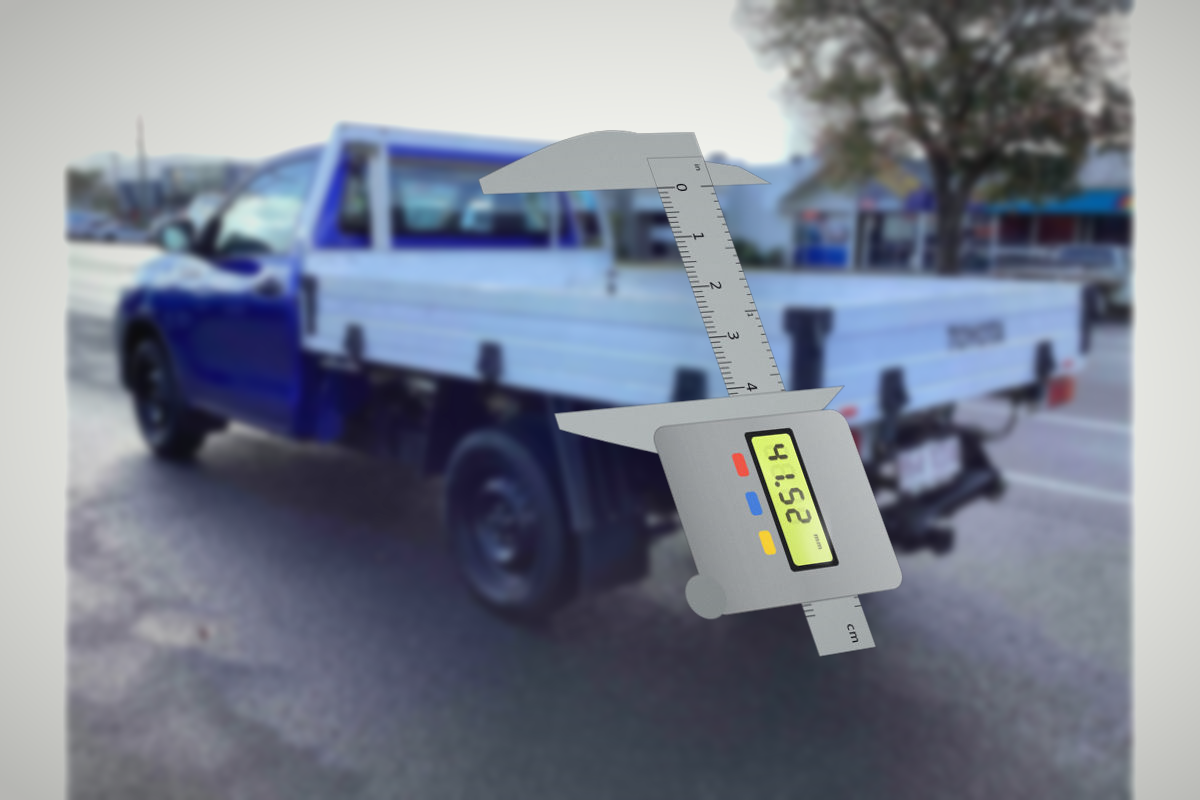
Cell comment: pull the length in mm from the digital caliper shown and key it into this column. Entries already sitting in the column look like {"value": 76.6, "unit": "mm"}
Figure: {"value": 41.52, "unit": "mm"}
